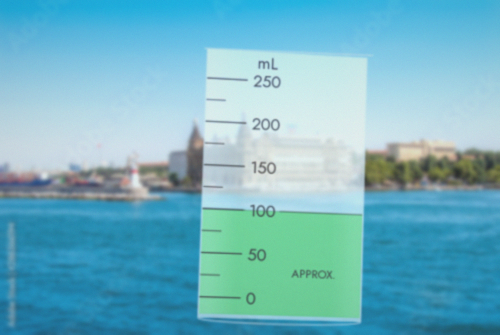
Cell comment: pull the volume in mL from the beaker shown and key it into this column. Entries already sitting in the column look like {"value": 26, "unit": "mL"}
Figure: {"value": 100, "unit": "mL"}
